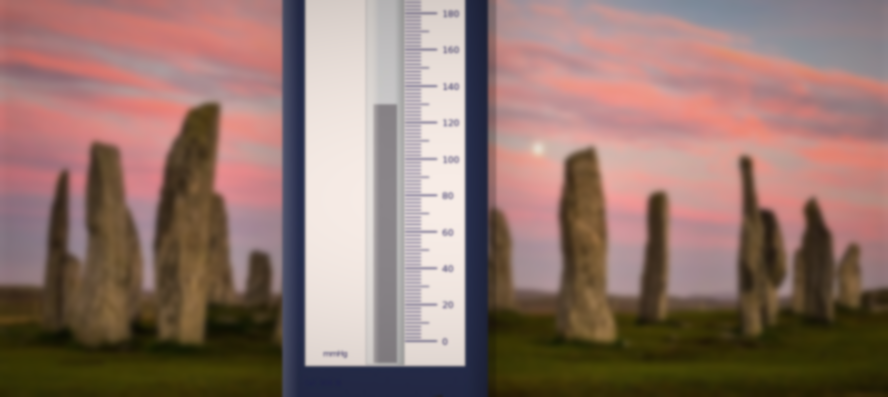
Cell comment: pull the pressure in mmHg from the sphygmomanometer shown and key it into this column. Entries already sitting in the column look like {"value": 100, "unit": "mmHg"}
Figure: {"value": 130, "unit": "mmHg"}
